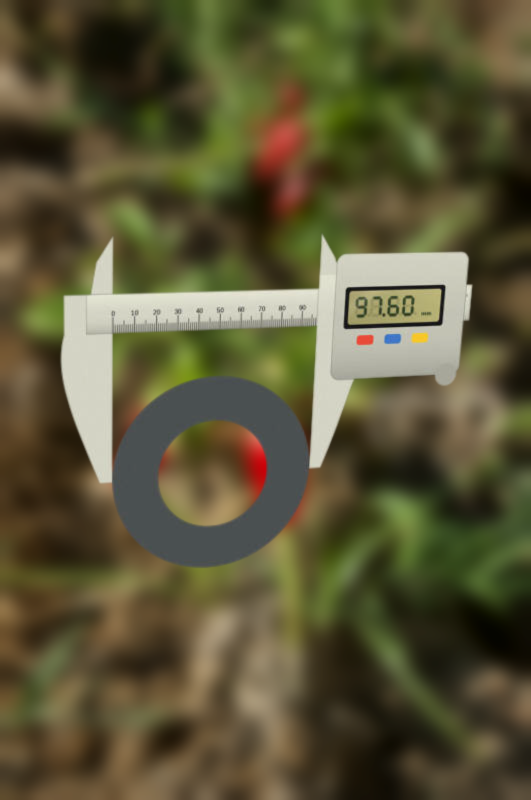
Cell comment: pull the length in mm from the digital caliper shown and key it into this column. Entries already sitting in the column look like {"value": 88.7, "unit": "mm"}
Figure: {"value": 97.60, "unit": "mm"}
